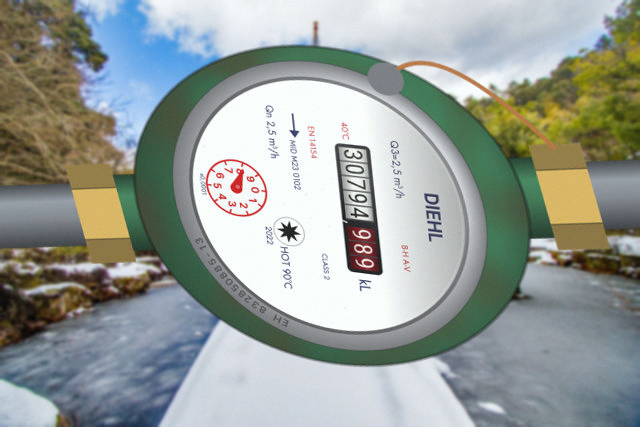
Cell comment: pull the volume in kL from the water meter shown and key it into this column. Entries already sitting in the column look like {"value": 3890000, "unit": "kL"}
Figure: {"value": 30794.9898, "unit": "kL"}
